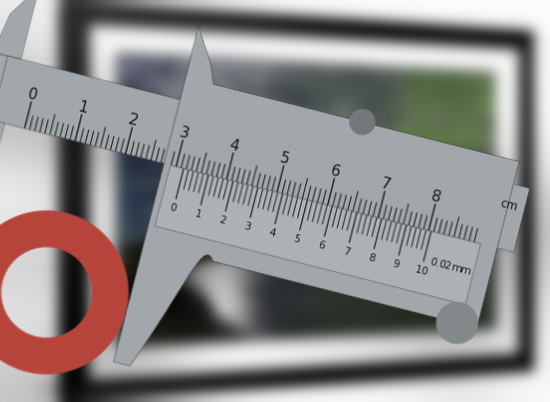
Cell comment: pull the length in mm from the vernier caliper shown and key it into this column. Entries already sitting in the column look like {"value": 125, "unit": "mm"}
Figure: {"value": 31.5, "unit": "mm"}
